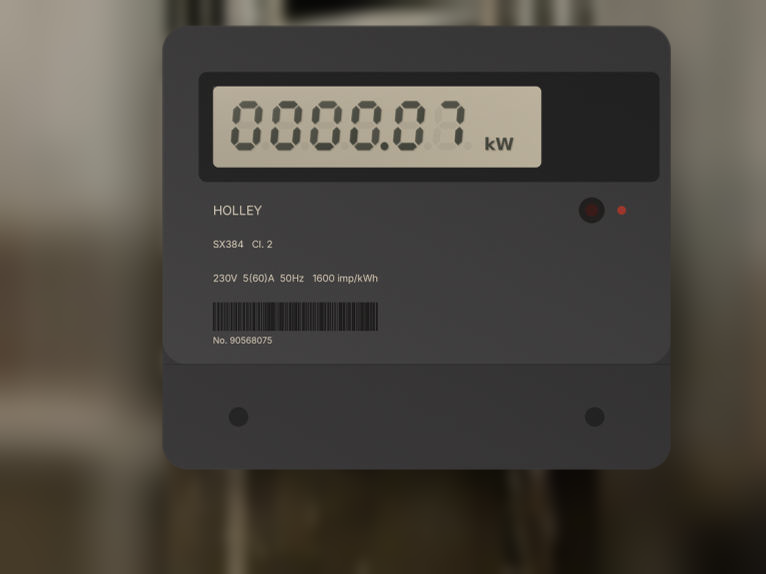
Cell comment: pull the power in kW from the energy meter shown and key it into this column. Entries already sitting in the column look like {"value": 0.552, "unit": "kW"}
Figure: {"value": 0.07, "unit": "kW"}
